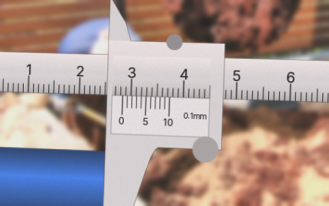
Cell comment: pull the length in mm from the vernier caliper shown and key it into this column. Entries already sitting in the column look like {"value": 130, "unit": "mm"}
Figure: {"value": 28.4, "unit": "mm"}
